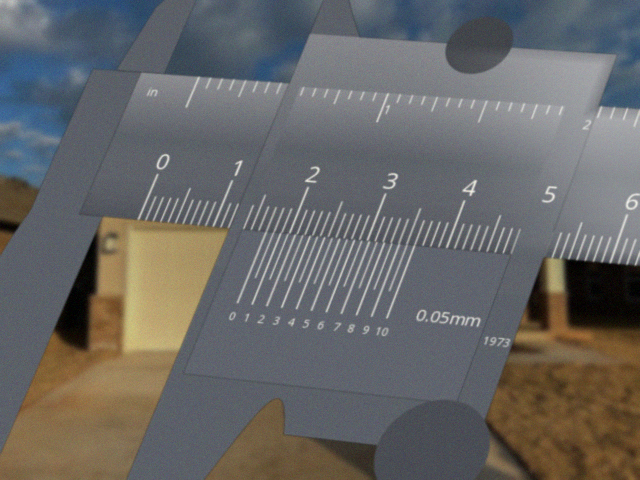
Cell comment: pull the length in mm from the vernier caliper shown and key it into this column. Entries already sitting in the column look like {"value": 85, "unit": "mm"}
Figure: {"value": 17.0, "unit": "mm"}
